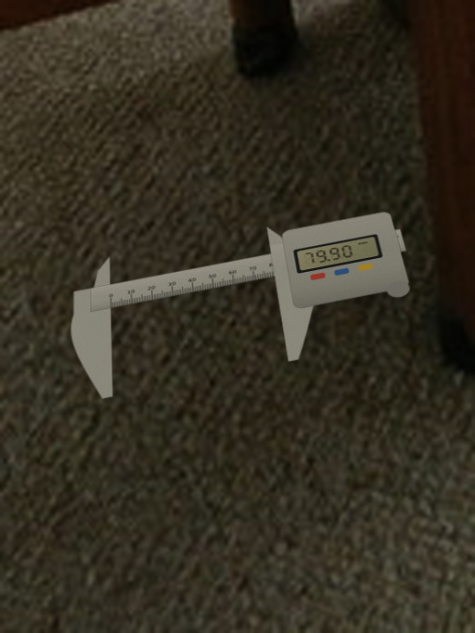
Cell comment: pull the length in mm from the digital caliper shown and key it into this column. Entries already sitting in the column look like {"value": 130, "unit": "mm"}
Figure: {"value": 79.90, "unit": "mm"}
